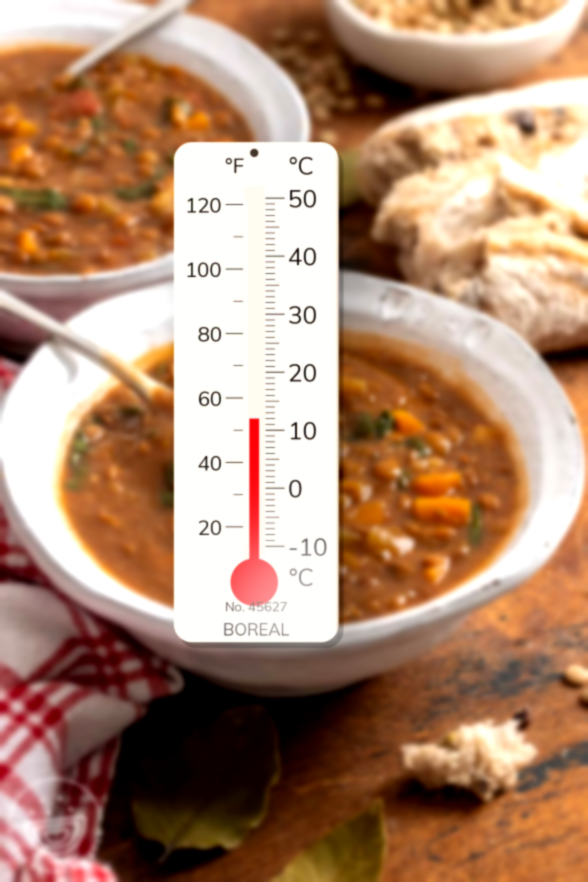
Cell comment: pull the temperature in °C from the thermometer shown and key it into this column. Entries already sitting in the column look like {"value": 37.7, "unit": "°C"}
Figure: {"value": 12, "unit": "°C"}
